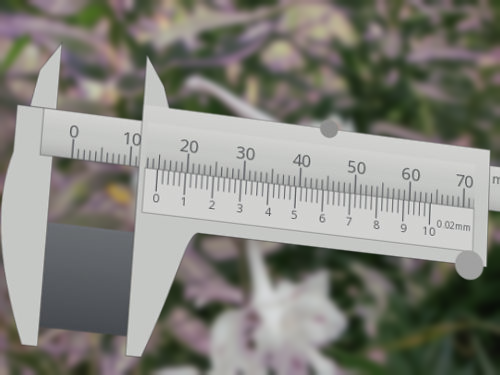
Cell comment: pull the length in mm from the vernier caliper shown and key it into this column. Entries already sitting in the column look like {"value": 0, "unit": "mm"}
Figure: {"value": 14.8, "unit": "mm"}
